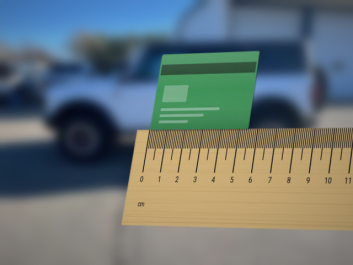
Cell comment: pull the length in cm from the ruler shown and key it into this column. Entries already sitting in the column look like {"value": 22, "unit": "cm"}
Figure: {"value": 5.5, "unit": "cm"}
